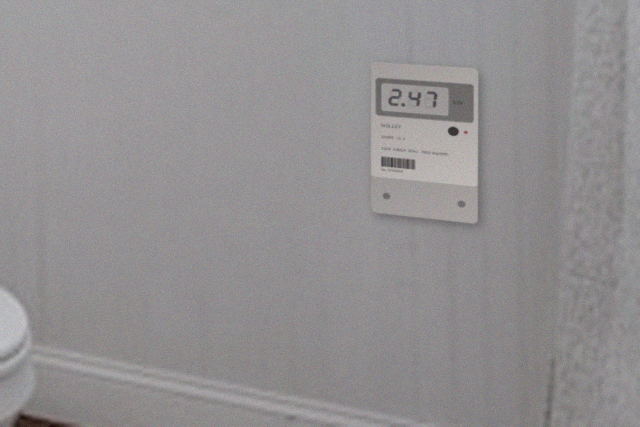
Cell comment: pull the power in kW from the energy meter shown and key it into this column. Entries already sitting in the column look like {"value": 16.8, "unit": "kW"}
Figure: {"value": 2.47, "unit": "kW"}
